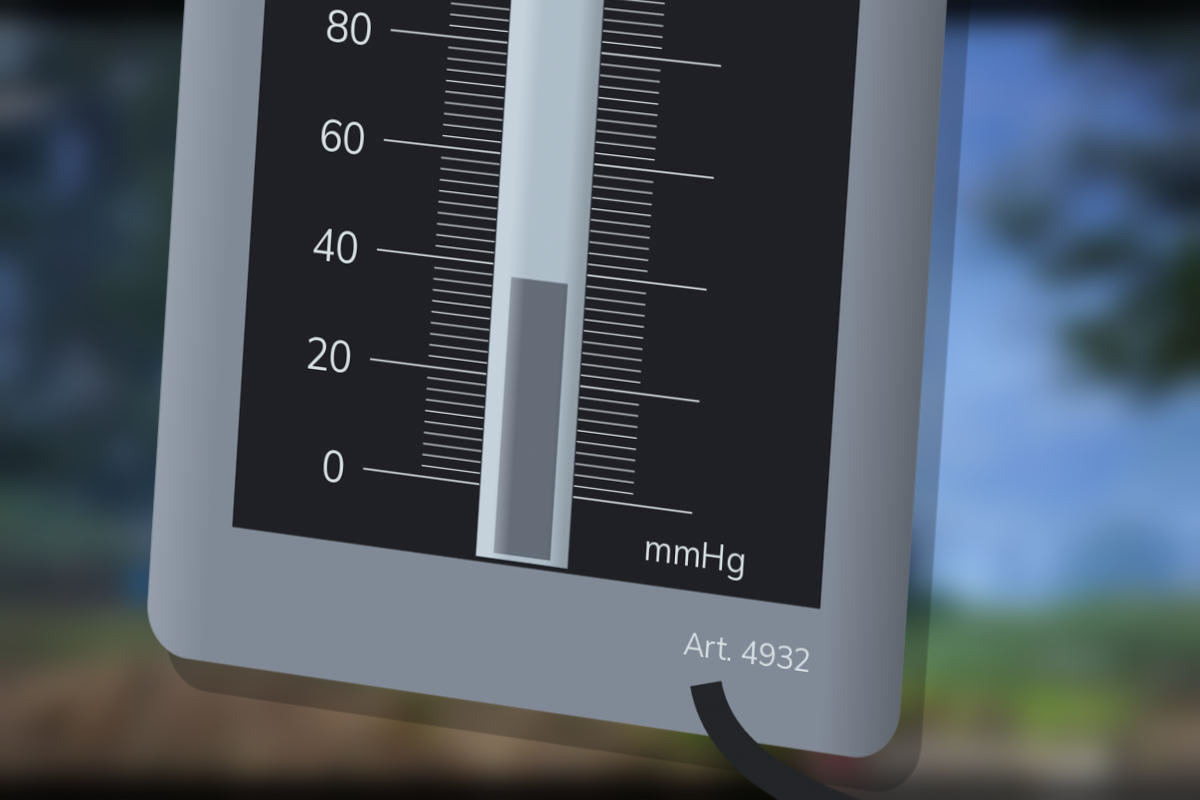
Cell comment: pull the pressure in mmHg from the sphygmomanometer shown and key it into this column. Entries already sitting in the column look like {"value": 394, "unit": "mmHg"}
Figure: {"value": 38, "unit": "mmHg"}
